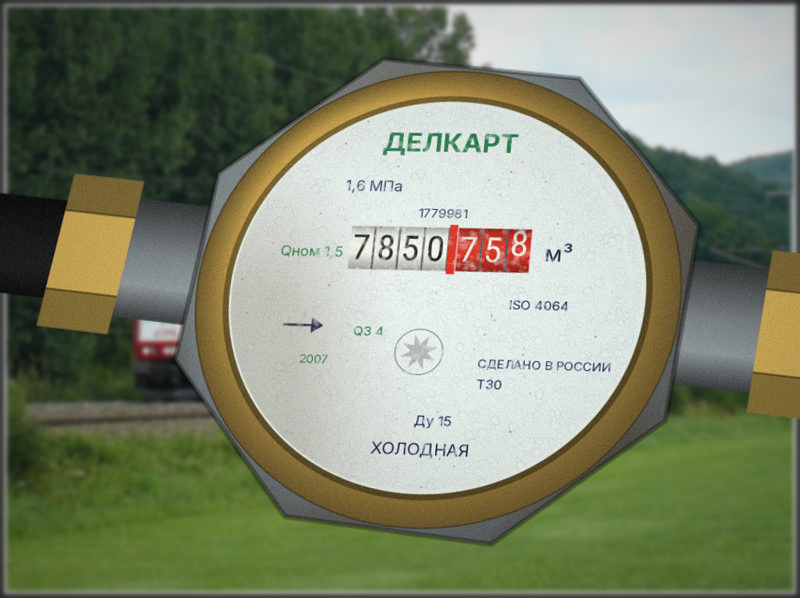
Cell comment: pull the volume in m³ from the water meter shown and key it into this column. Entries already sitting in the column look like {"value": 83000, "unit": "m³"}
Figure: {"value": 7850.758, "unit": "m³"}
